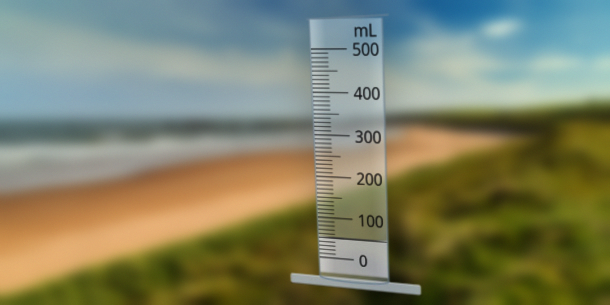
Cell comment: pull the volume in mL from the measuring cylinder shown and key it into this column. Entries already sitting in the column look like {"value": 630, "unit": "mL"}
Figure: {"value": 50, "unit": "mL"}
